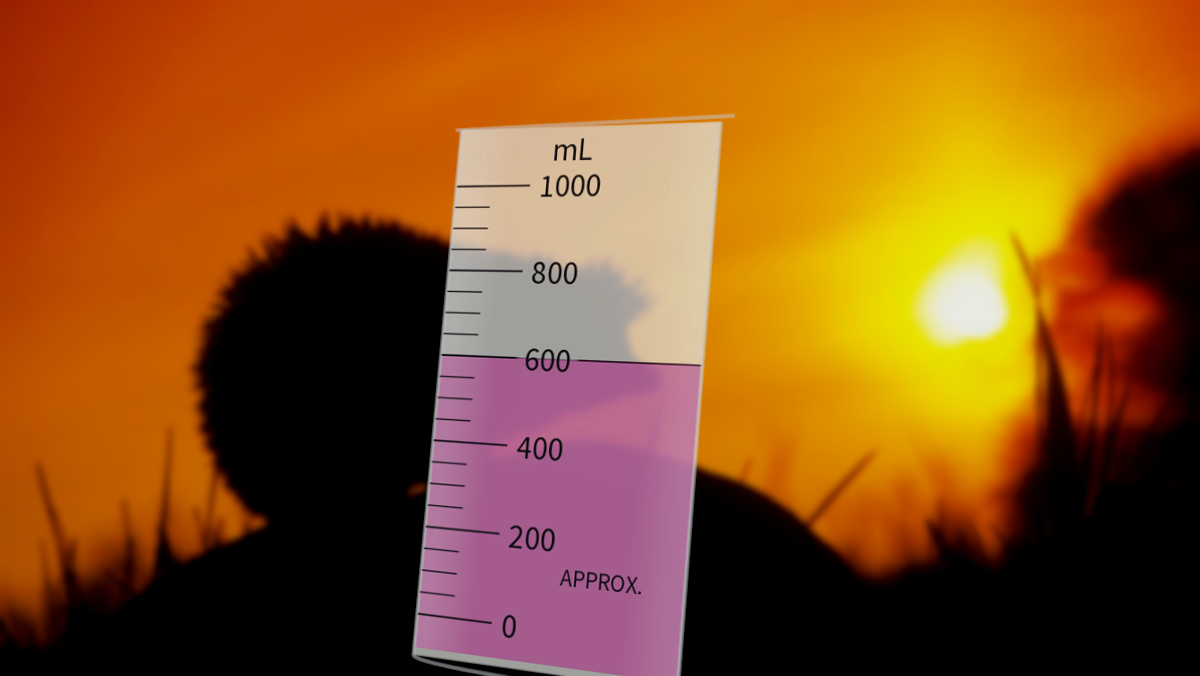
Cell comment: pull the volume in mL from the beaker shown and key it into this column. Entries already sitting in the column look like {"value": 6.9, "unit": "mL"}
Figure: {"value": 600, "unit": "mL"}
